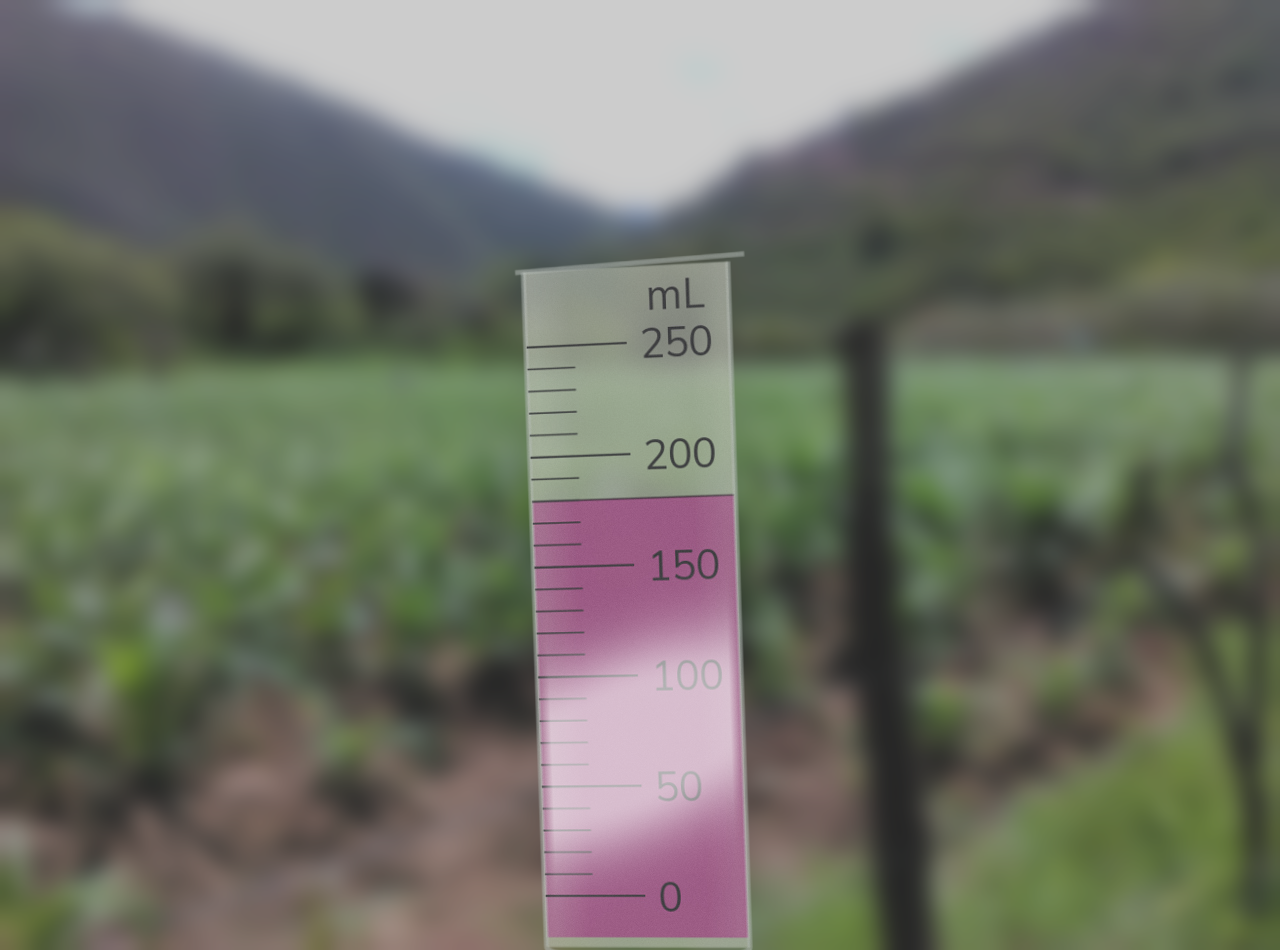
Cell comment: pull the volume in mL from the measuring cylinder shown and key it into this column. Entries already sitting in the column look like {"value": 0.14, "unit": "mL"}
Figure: {"value": 180, "unit": "mL"}
